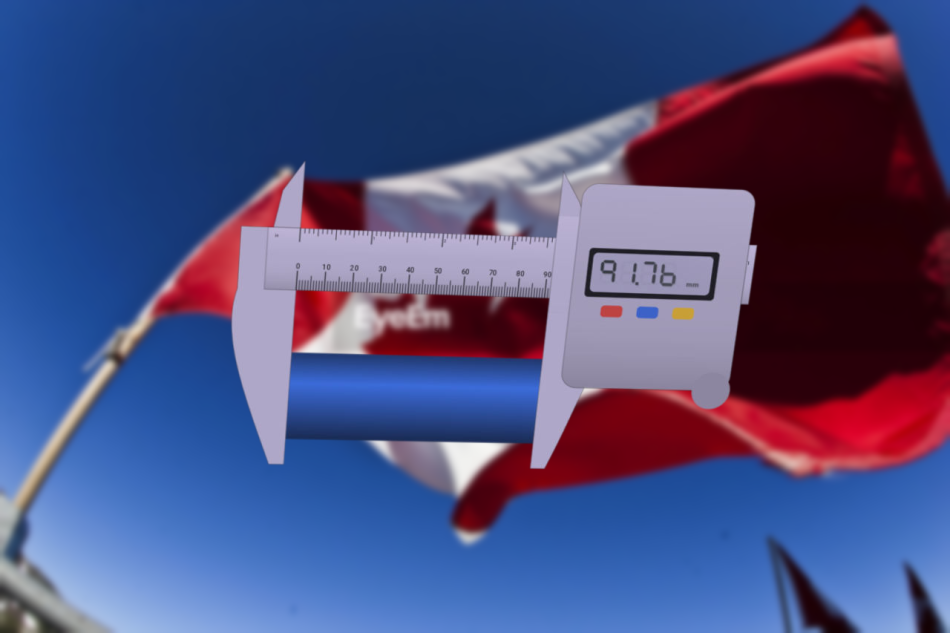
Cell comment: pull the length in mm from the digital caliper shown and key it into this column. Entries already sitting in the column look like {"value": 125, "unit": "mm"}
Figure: {"value": 91.76, "unit": "mm"}
